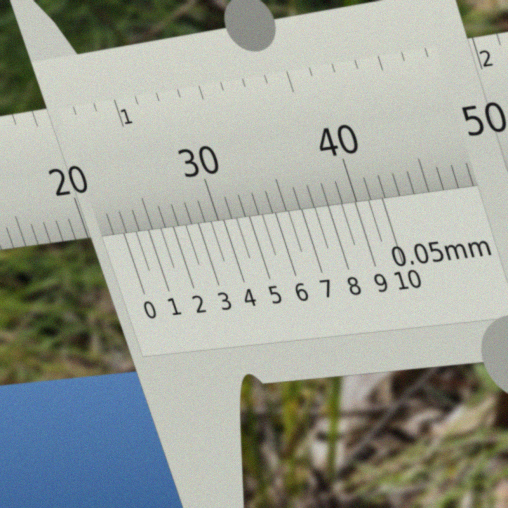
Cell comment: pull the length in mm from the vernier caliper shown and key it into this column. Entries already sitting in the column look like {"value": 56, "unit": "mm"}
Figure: {"value": 22.8, "unit": "mm"}
